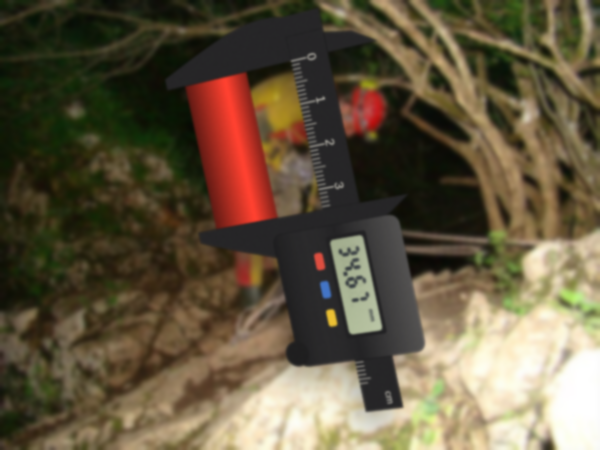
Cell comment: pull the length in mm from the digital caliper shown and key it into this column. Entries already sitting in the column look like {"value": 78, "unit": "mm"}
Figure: {"value": 34.67, "unit": "mm"}
